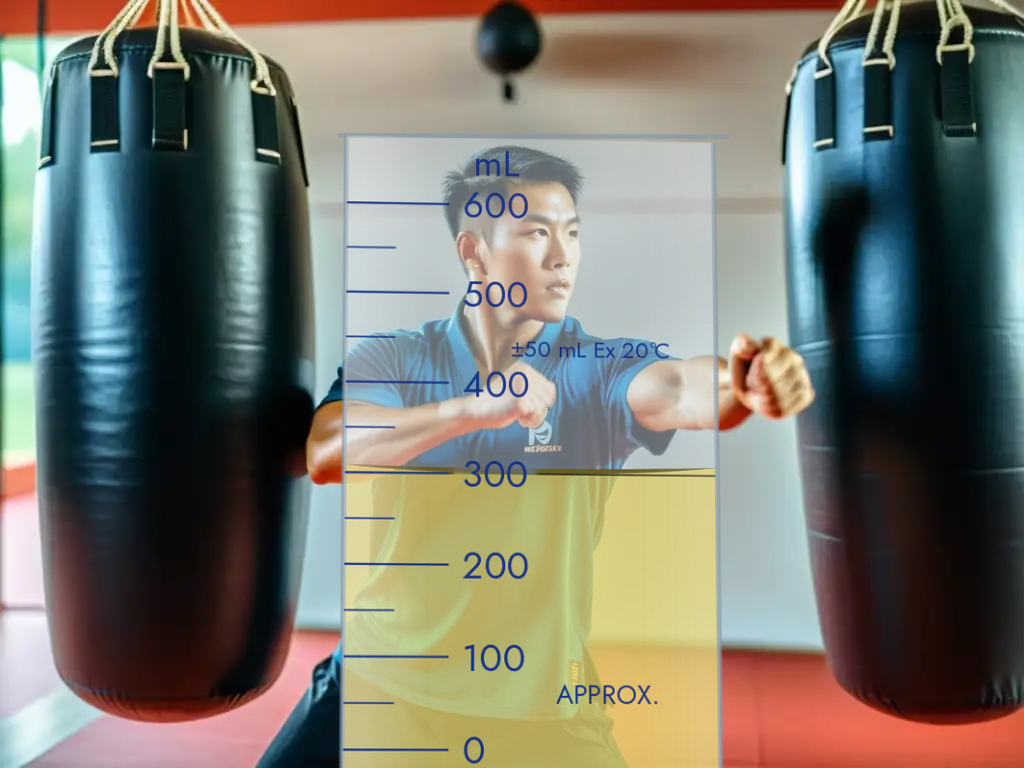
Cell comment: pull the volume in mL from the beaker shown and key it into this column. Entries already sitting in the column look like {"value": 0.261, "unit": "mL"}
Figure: {"value": 300, "unit": "mL"}
